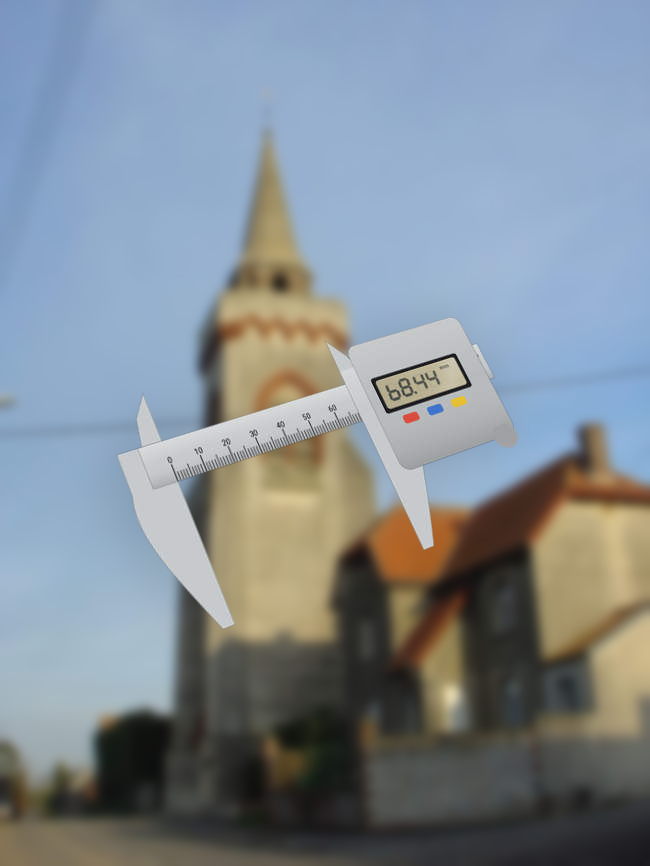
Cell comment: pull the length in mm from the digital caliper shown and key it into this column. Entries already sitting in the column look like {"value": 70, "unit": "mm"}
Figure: {"value": 68.44, "unit": "mm"}
